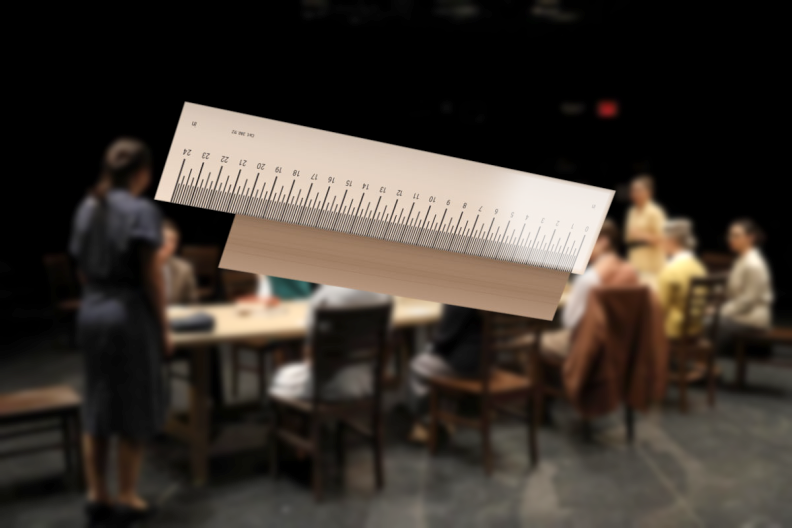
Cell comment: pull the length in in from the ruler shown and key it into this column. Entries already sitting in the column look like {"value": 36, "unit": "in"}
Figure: {"value": 20.5, "unit": "in"}
